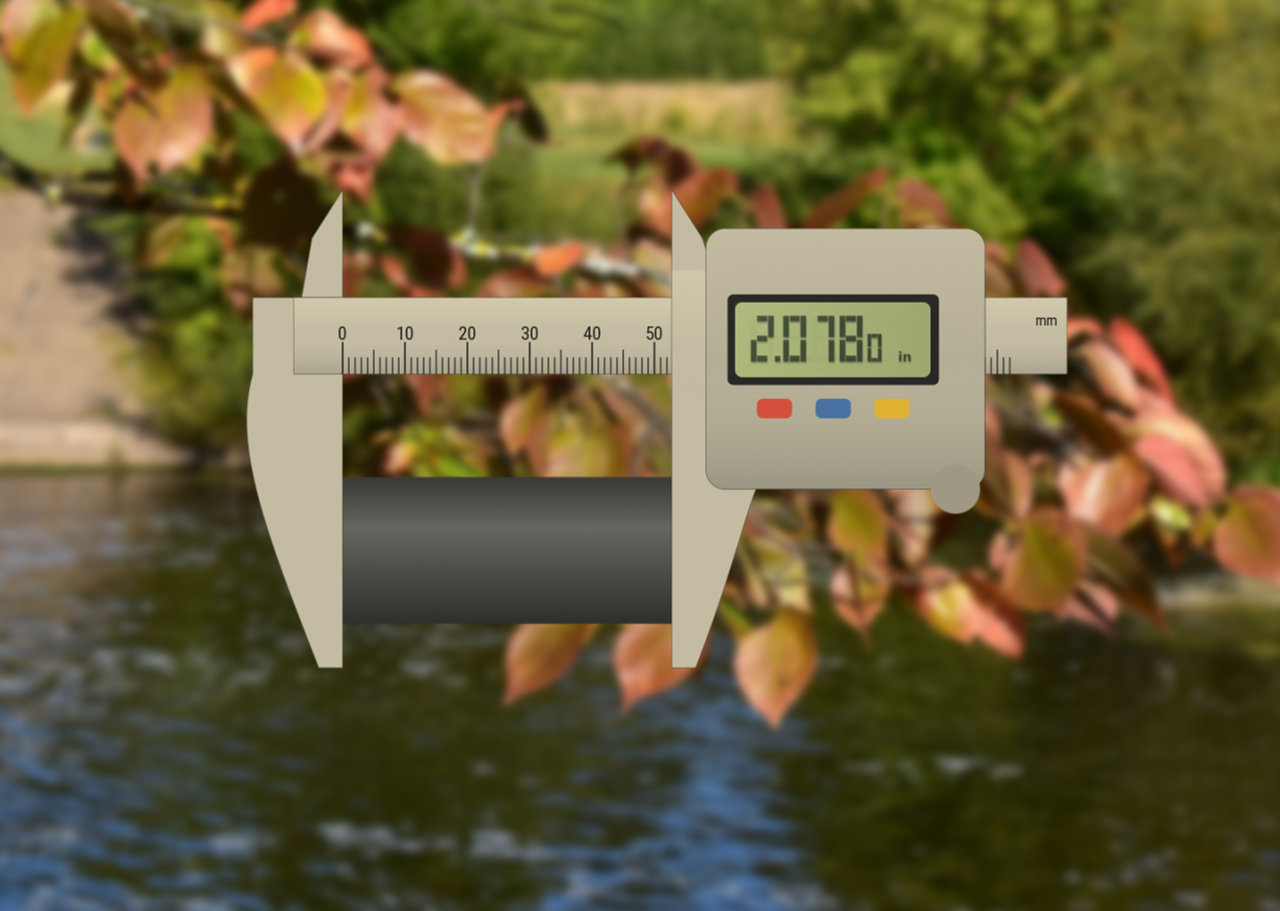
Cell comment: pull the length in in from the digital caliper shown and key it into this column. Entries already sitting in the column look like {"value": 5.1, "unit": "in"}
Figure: {"value": 2.0780, "unit": "in"}
